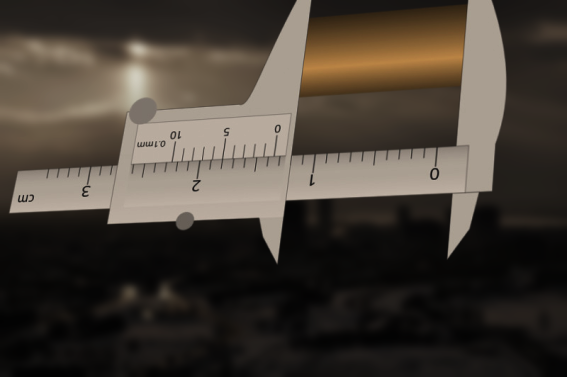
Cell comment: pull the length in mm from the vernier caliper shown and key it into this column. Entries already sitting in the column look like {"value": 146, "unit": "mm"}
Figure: {"value": 13.5, "unit": "mm"}
